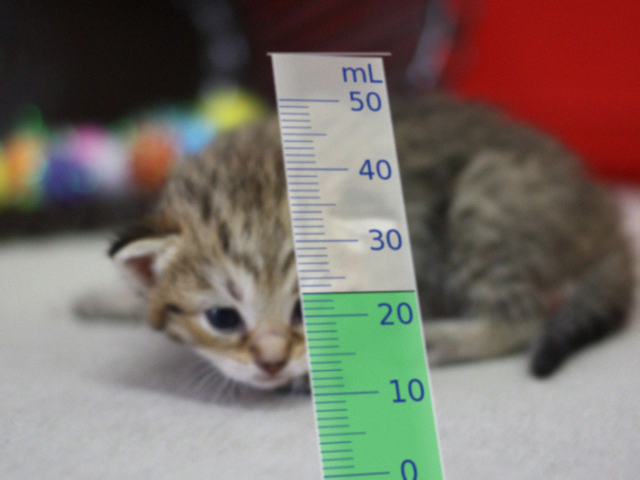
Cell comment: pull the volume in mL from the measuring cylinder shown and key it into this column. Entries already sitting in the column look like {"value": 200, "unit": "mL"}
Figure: {"value": 23, "unit": "mL"}
